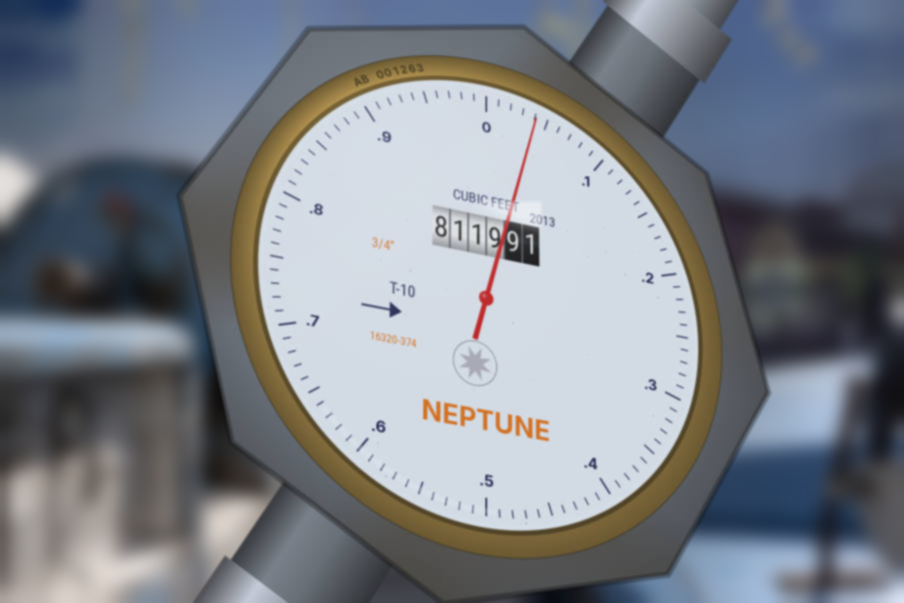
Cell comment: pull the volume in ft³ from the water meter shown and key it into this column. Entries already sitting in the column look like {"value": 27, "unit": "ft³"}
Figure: {"value": 811991.04, "unit": "ft³"}
